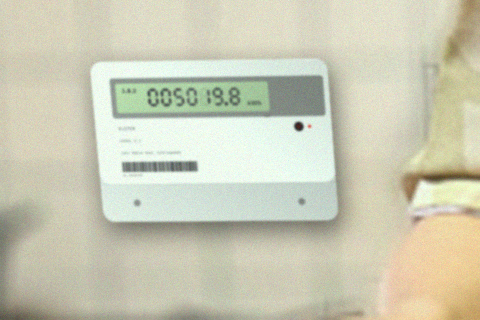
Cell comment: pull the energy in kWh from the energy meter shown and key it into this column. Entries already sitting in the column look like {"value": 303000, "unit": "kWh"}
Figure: {"value": 5019.8, "unit": "kWh"}
